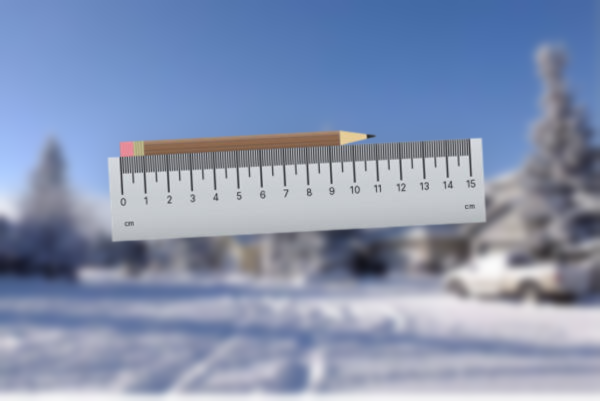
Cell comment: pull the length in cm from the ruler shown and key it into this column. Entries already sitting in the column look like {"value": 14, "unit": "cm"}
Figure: {"value": 11, "unit": "cm"}
